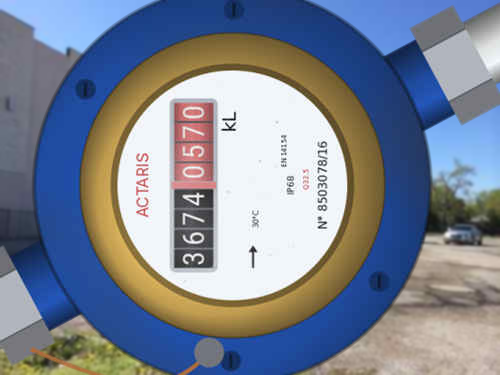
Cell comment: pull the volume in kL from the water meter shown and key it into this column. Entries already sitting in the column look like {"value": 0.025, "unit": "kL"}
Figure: {"value": 3674.0570, "unit": "kL"}
